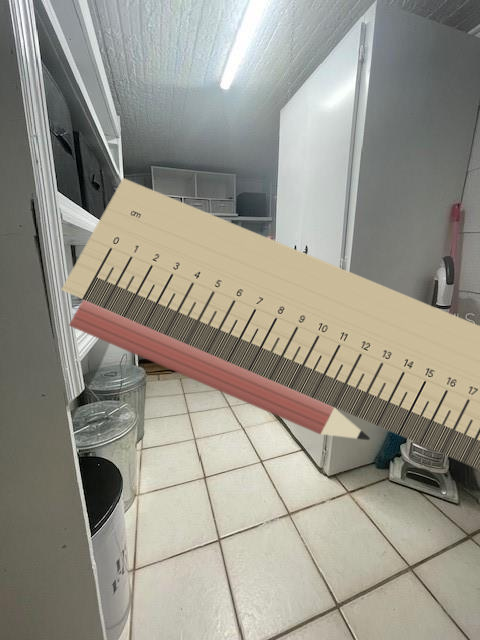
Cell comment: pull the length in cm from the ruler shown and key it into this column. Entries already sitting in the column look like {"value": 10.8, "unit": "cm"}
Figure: {"value": 14, "unit": "cm"}
